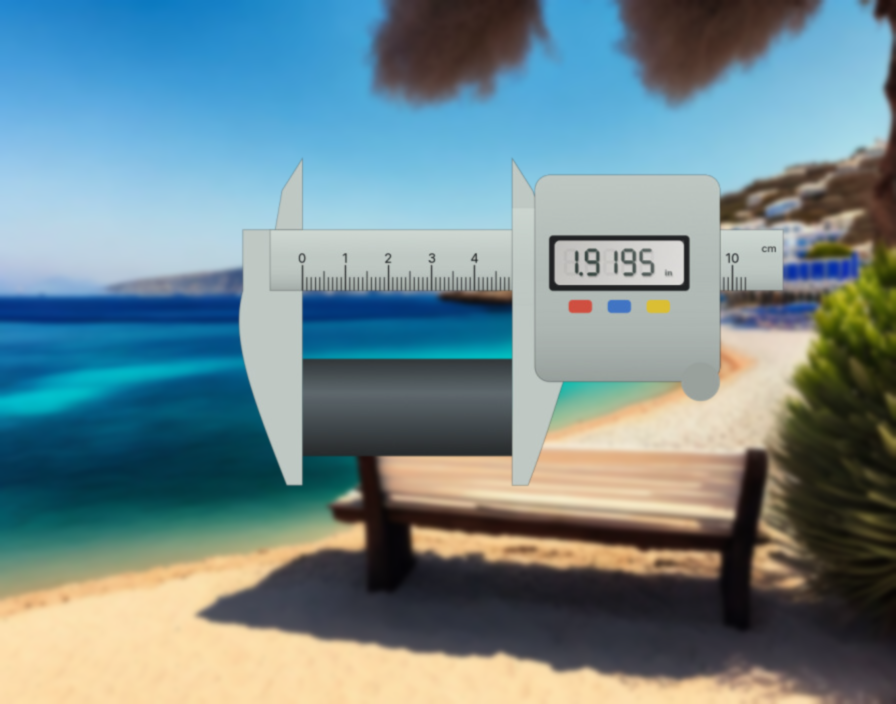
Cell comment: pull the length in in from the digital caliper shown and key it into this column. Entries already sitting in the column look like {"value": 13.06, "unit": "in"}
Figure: {"value": 1.9195, "unit": "in"}
